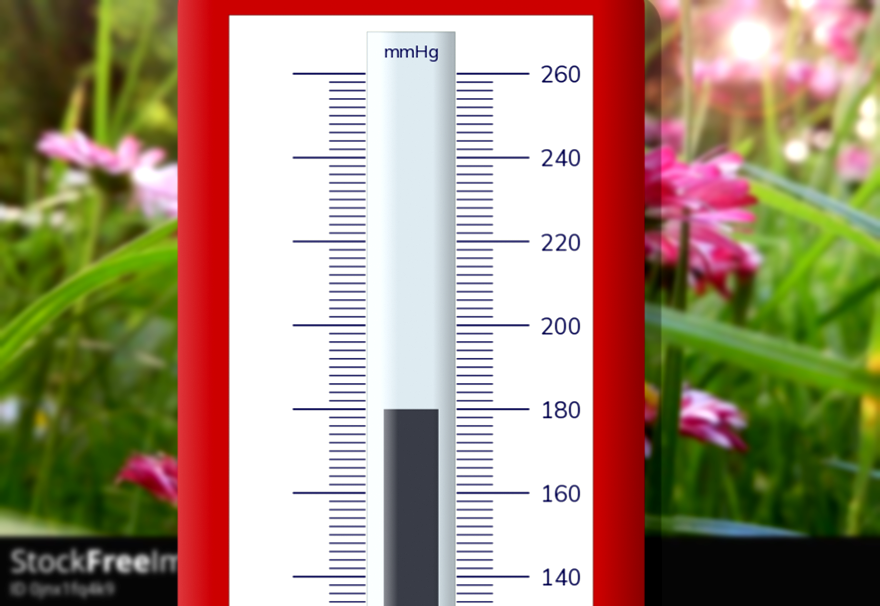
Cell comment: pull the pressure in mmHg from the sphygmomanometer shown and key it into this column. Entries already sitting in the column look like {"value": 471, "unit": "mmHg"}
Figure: {"value": 180, "unit": "mmHg"}
